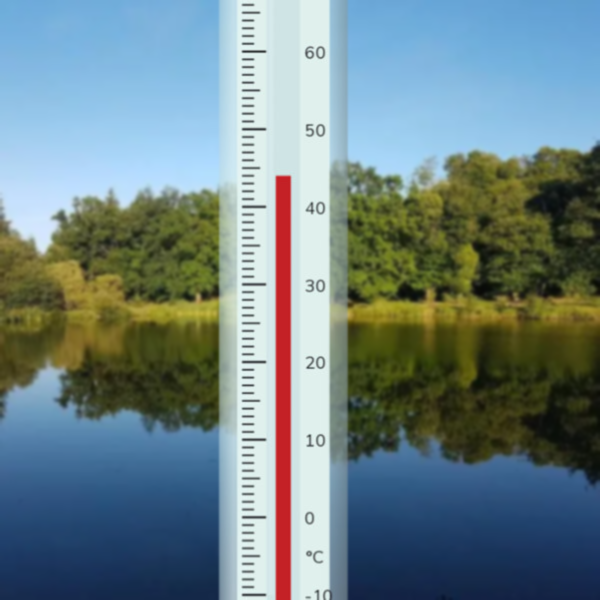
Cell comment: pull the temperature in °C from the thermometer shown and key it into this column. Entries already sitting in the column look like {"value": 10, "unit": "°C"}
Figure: {"value": 44, "unit": "°C"}
